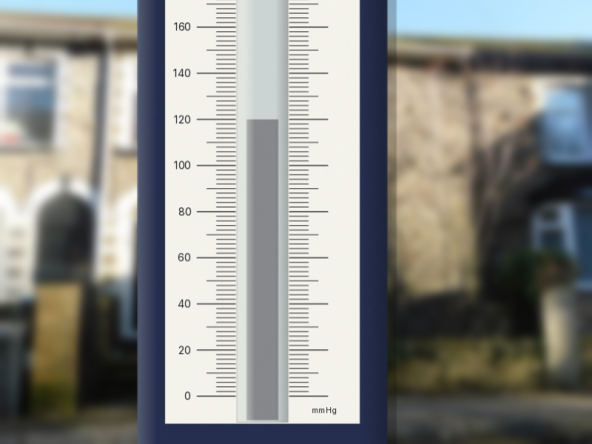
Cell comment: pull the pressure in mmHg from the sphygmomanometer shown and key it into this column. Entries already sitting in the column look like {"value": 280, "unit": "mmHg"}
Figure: {"value": 120, "unit": "mmHg"}
